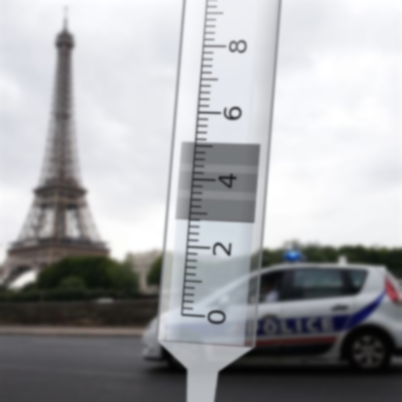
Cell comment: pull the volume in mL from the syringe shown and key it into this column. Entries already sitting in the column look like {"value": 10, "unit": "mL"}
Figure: {"value": 2.8, "unit": "mL"}
